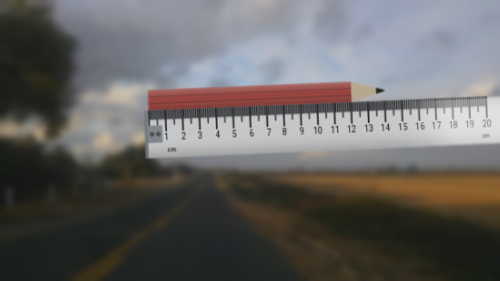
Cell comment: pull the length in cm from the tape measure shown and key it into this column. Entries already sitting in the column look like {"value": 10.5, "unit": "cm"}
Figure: {"value": 14, "unit": "cm"}
